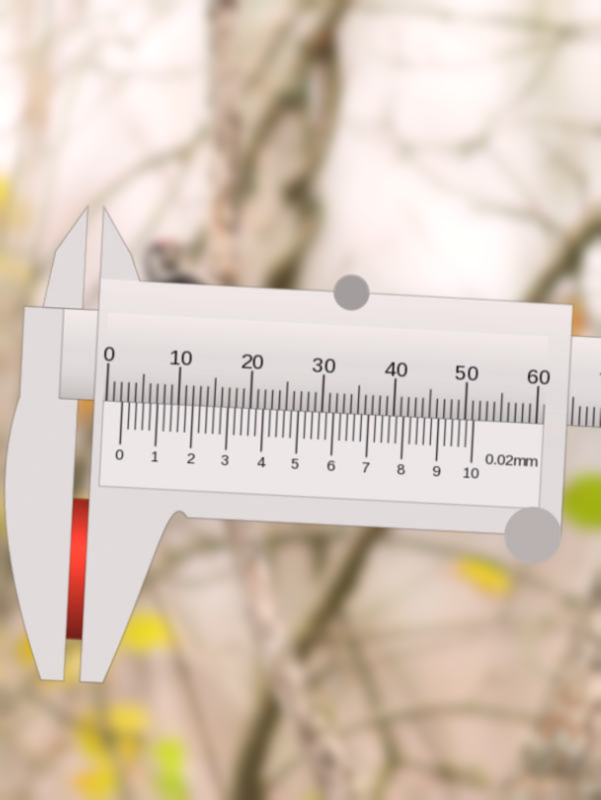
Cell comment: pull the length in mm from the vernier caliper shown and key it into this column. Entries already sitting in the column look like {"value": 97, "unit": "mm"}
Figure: {"value": 2.2, "unit": "mm"}
